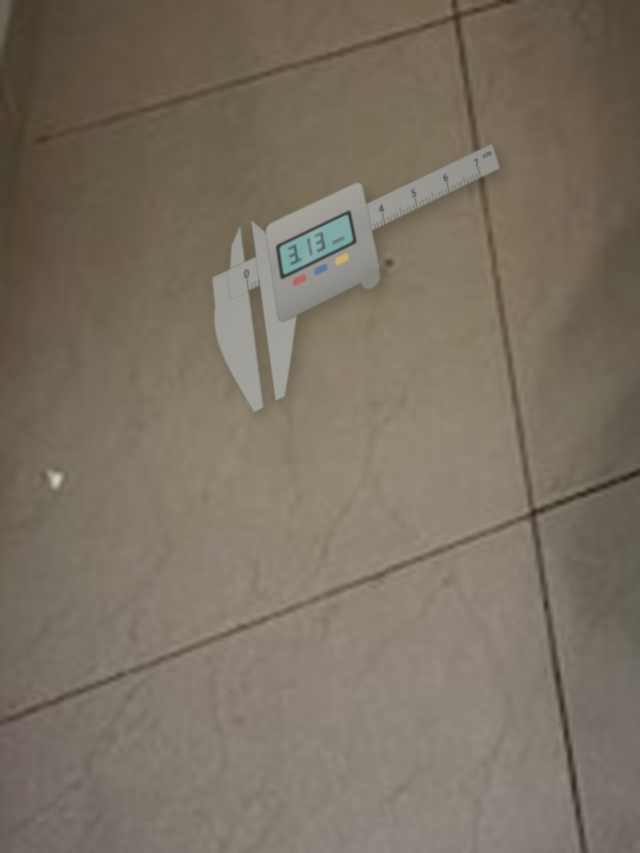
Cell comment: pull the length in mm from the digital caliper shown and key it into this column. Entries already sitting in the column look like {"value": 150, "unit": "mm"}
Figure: {"value": 3.13, "unit": "mm"}
